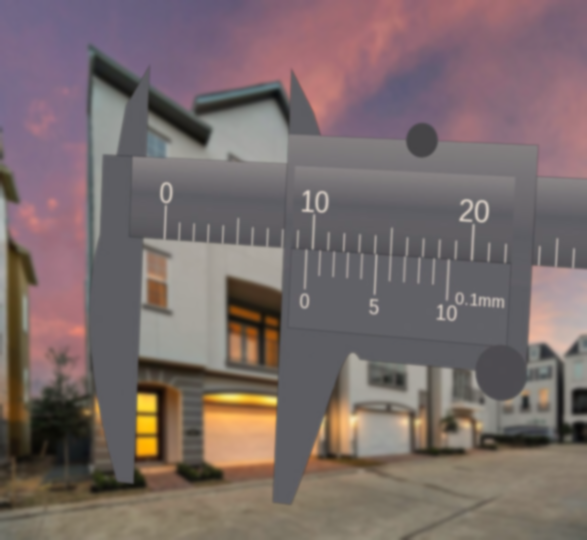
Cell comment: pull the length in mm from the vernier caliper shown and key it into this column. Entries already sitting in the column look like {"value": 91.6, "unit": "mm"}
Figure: {"value": 9.6, "unit": "mm"}
